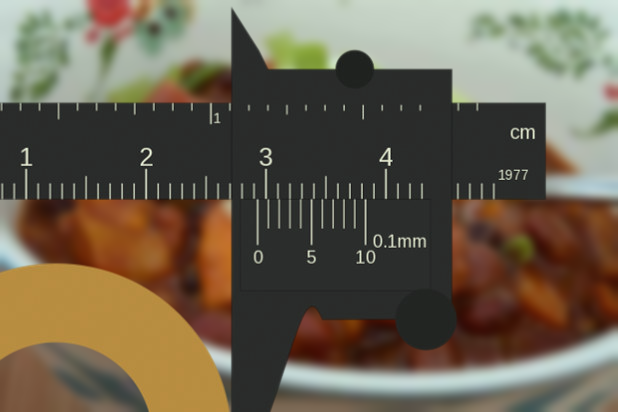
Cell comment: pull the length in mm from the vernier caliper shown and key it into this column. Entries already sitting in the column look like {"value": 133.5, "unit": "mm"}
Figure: {"value": 29.3, "unit": "mm"}
